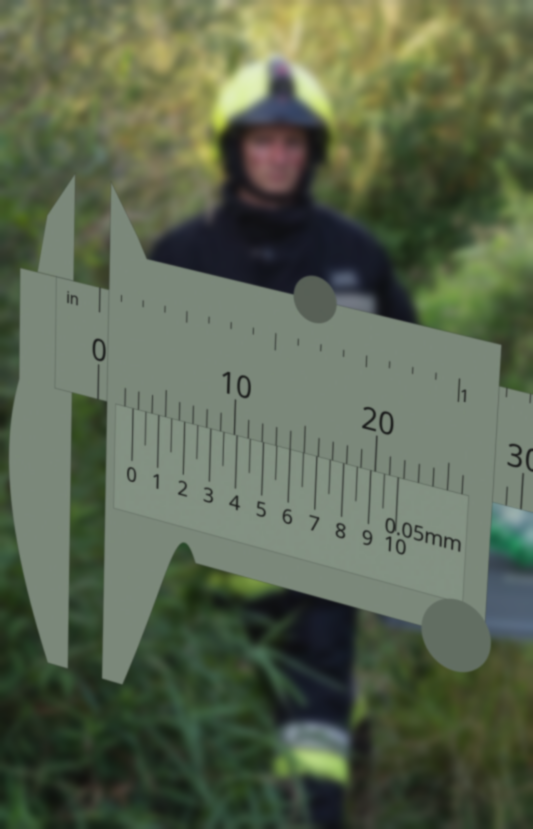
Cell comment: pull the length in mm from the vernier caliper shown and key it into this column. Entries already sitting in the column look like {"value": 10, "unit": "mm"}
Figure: {"value": 2.6, "unit": "mm"}
